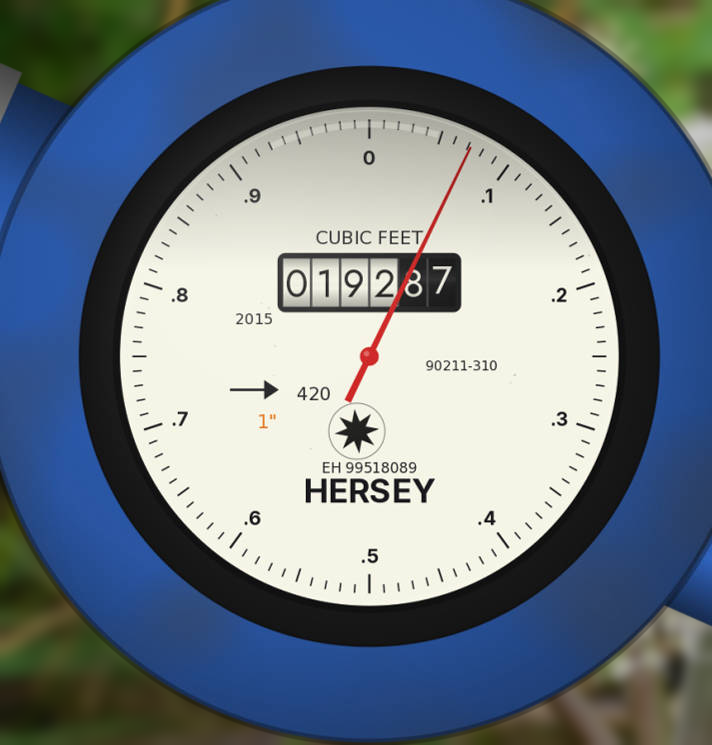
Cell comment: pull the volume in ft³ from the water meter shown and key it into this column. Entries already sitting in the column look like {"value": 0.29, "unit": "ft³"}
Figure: {"value": 19287.07, "unit": "ft³"}
